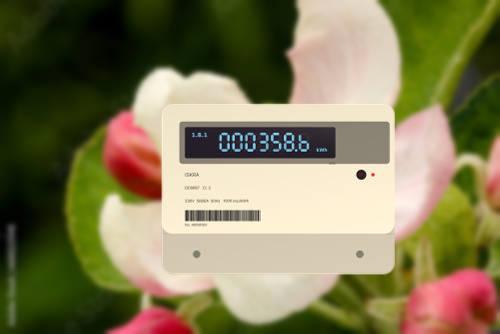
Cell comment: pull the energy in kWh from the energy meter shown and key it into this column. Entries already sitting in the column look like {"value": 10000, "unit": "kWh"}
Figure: {"value": 358.6, "unit": "kWh"}
